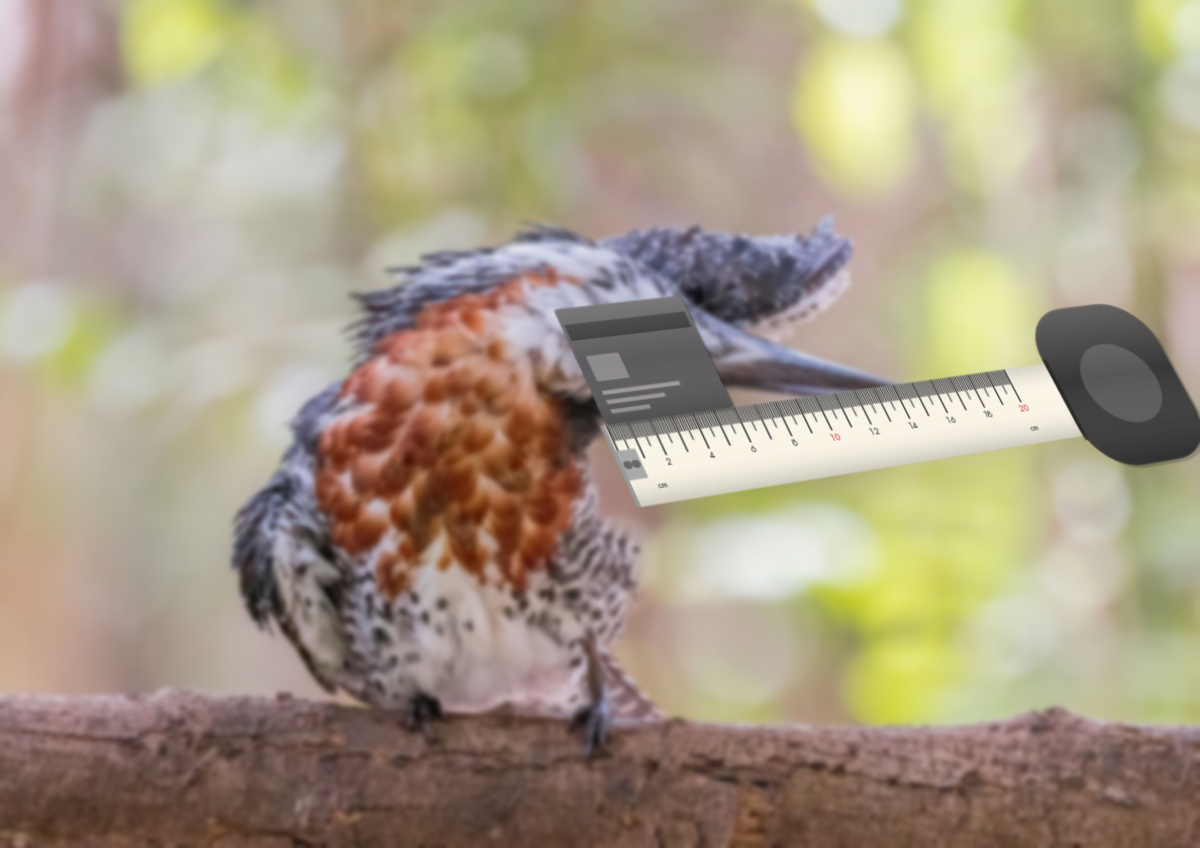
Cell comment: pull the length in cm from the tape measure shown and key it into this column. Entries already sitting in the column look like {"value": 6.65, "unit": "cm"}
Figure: {"value": 6, "unit": "cm"}
